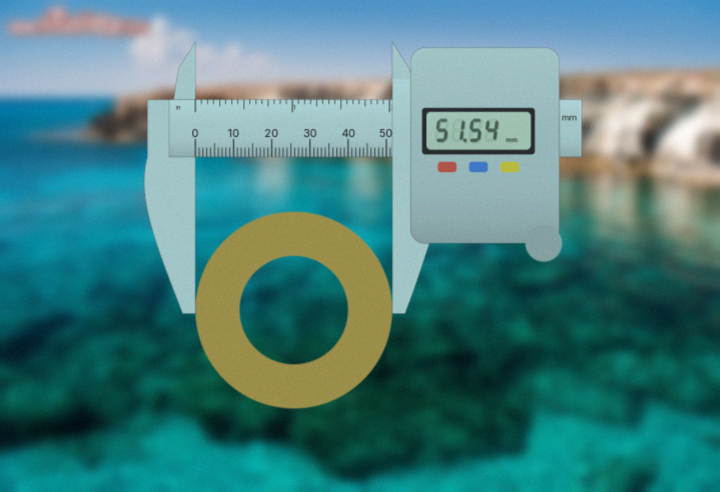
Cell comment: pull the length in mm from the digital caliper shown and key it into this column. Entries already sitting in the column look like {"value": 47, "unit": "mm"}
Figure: {"value": 51.54, "unit": "mm"}
